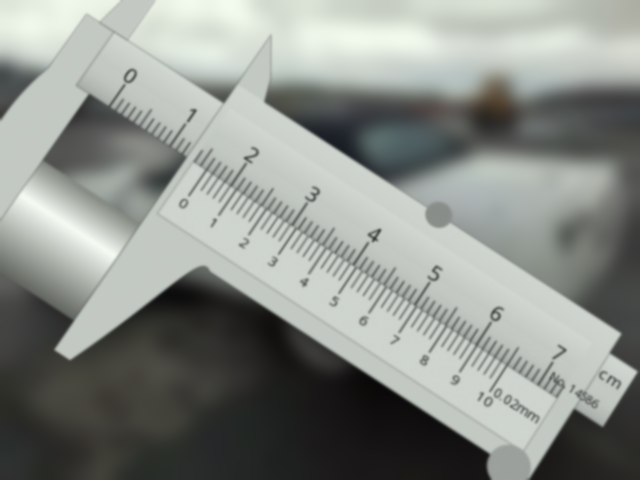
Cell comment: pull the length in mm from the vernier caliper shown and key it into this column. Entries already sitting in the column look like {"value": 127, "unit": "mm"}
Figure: {"value": 16.0, "unit": "mm"}
